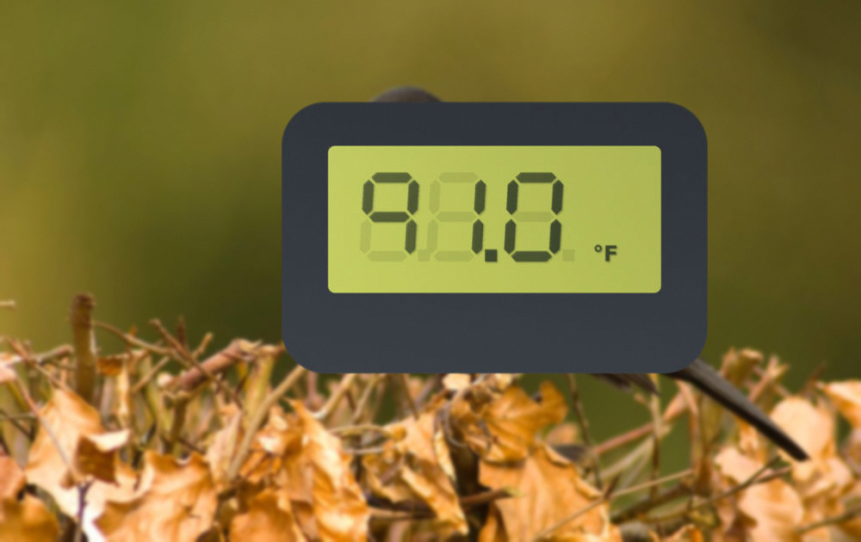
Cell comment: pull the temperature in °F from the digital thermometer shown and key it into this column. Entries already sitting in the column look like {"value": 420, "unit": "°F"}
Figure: {"value": 91.0, "unit": "°F"}
